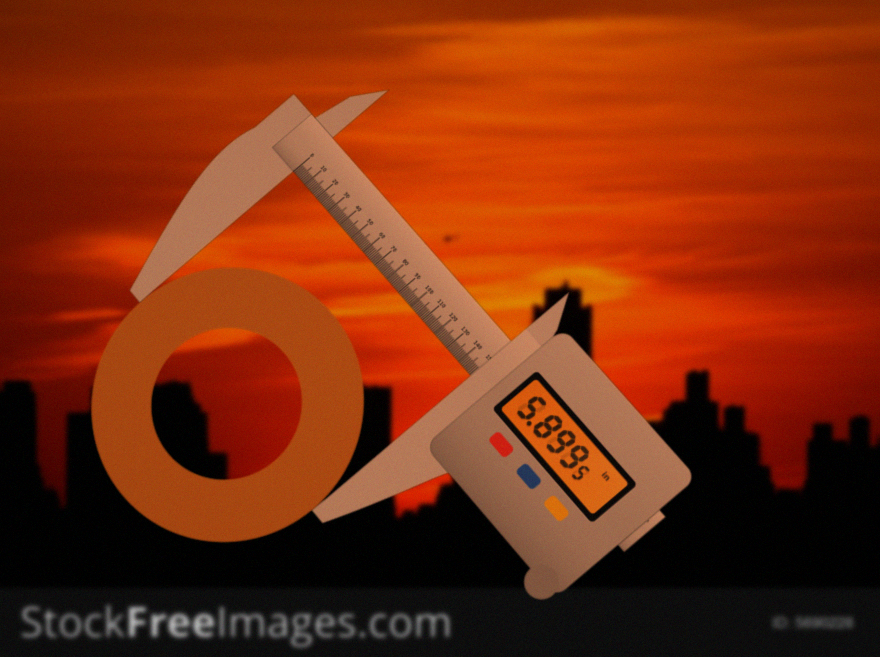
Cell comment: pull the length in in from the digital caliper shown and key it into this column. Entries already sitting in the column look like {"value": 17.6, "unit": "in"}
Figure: {"value": 5.8995, "unit": "in"}
